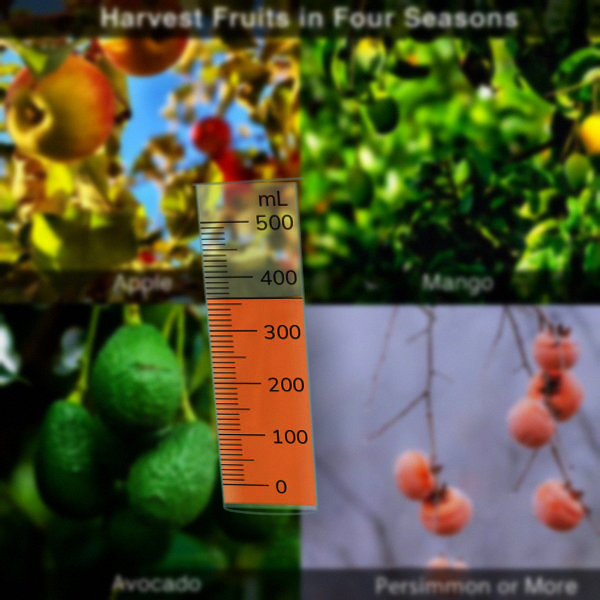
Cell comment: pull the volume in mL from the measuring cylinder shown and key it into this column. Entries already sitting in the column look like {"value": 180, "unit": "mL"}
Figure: {"value": 360, "unit": "mL"}
